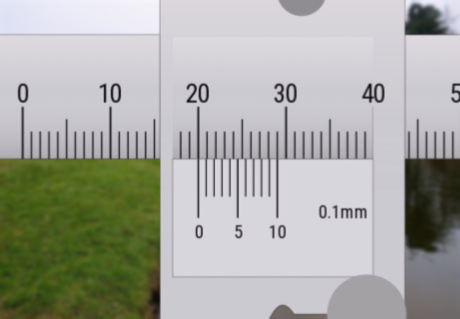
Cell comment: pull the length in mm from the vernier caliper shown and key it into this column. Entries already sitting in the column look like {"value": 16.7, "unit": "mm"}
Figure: {"value": 20.0, "unit": "mm"}
